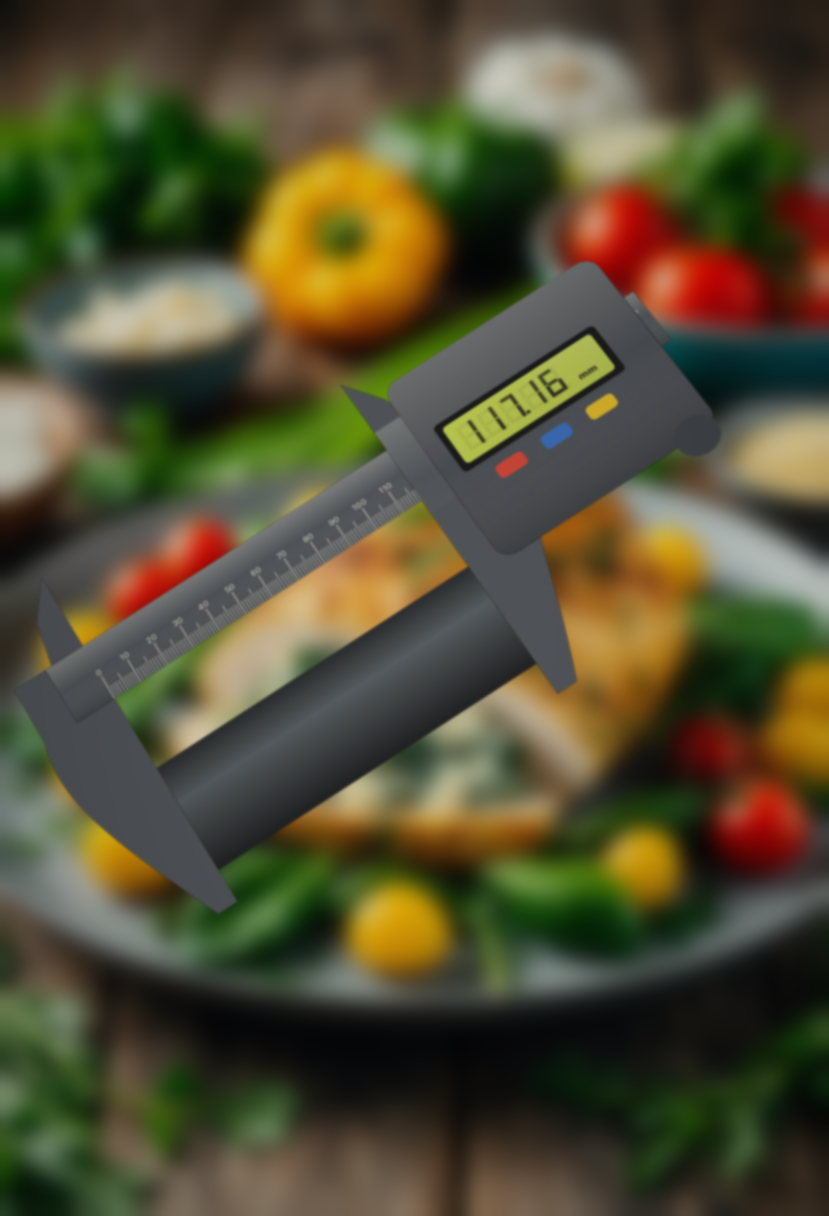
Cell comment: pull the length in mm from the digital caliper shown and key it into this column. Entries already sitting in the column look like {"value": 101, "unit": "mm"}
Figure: {"value": 117.16, "unit": "mm"}
